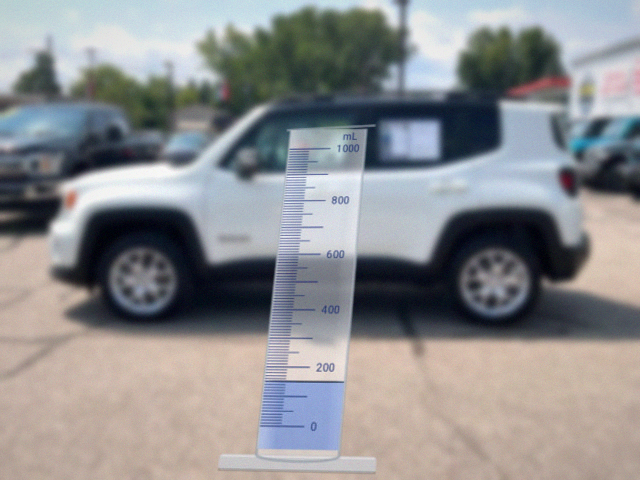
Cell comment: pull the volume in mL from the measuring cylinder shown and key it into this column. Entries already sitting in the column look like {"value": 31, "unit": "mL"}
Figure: {"value": 150, "unit": "mL"}
